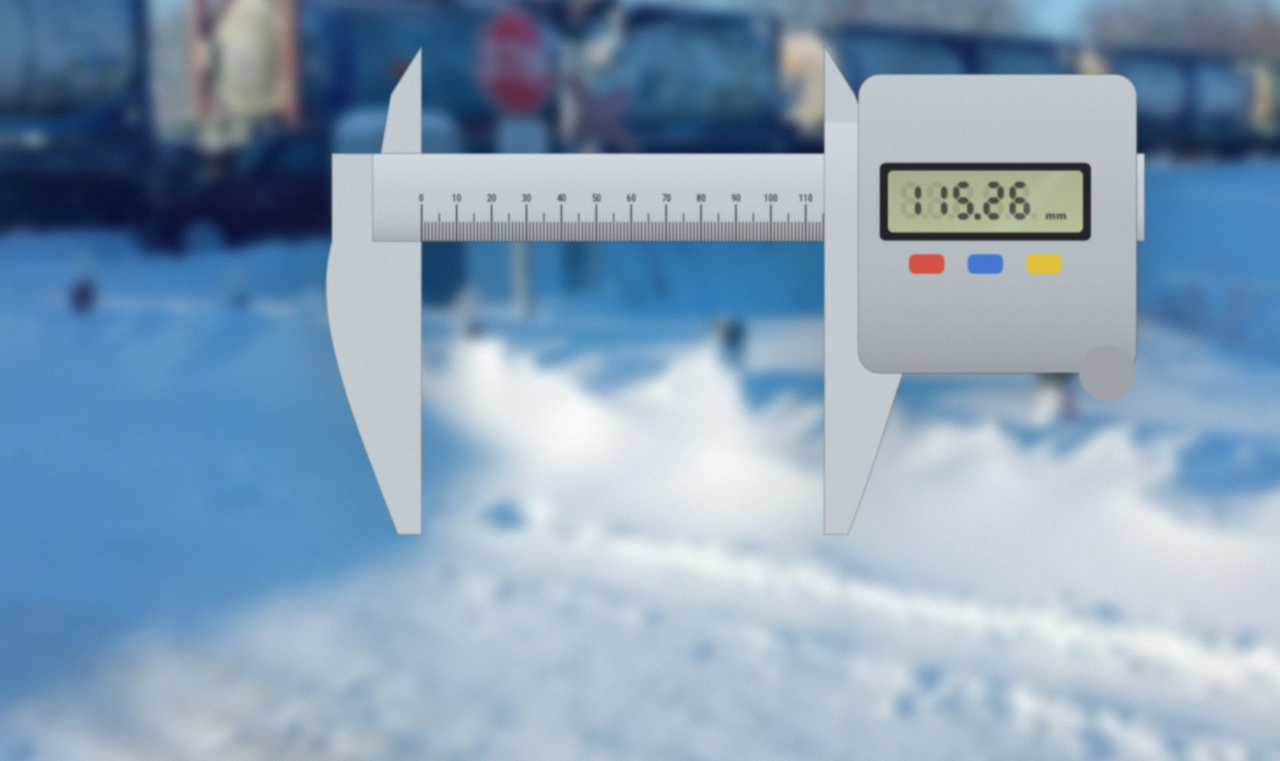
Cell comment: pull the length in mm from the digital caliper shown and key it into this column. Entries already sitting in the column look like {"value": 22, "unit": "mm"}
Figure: {"value": 115.26, "unit": "mm"}
